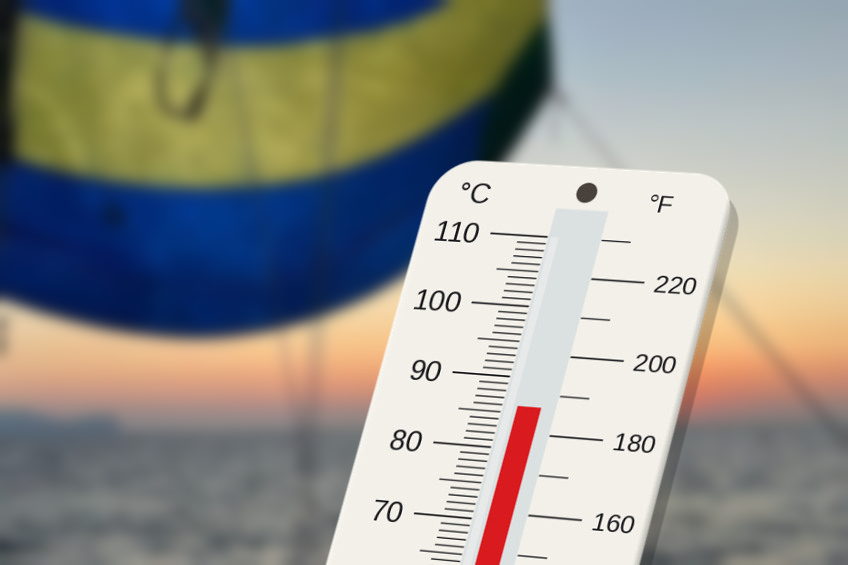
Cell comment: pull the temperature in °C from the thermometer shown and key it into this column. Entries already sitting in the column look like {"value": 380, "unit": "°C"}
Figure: {"value": 86, "unit": "°C"}
